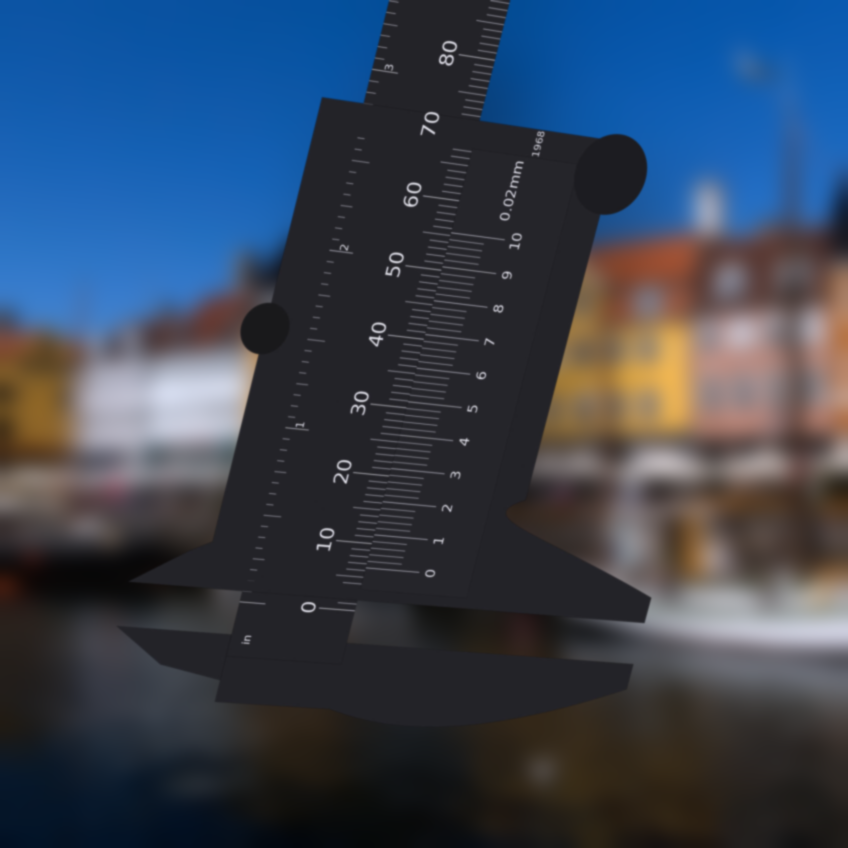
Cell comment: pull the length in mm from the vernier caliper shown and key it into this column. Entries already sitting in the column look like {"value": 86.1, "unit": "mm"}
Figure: {"value": 6.4, "unit": "mm"}
